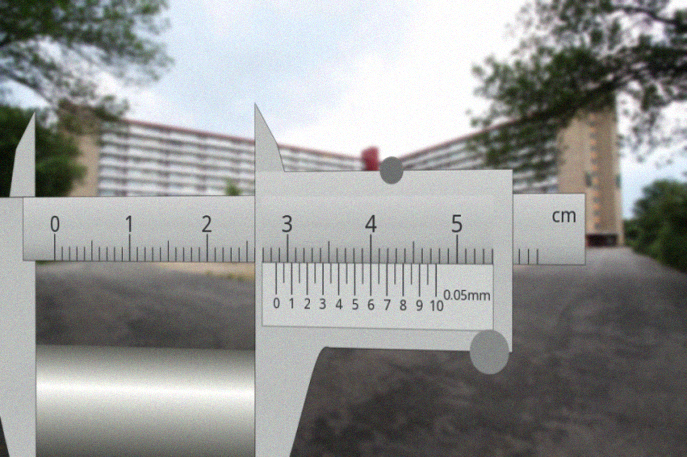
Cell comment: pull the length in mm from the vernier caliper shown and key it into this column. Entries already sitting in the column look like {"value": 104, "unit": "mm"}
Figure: {"value": 28.6, "unit": "mm"}
